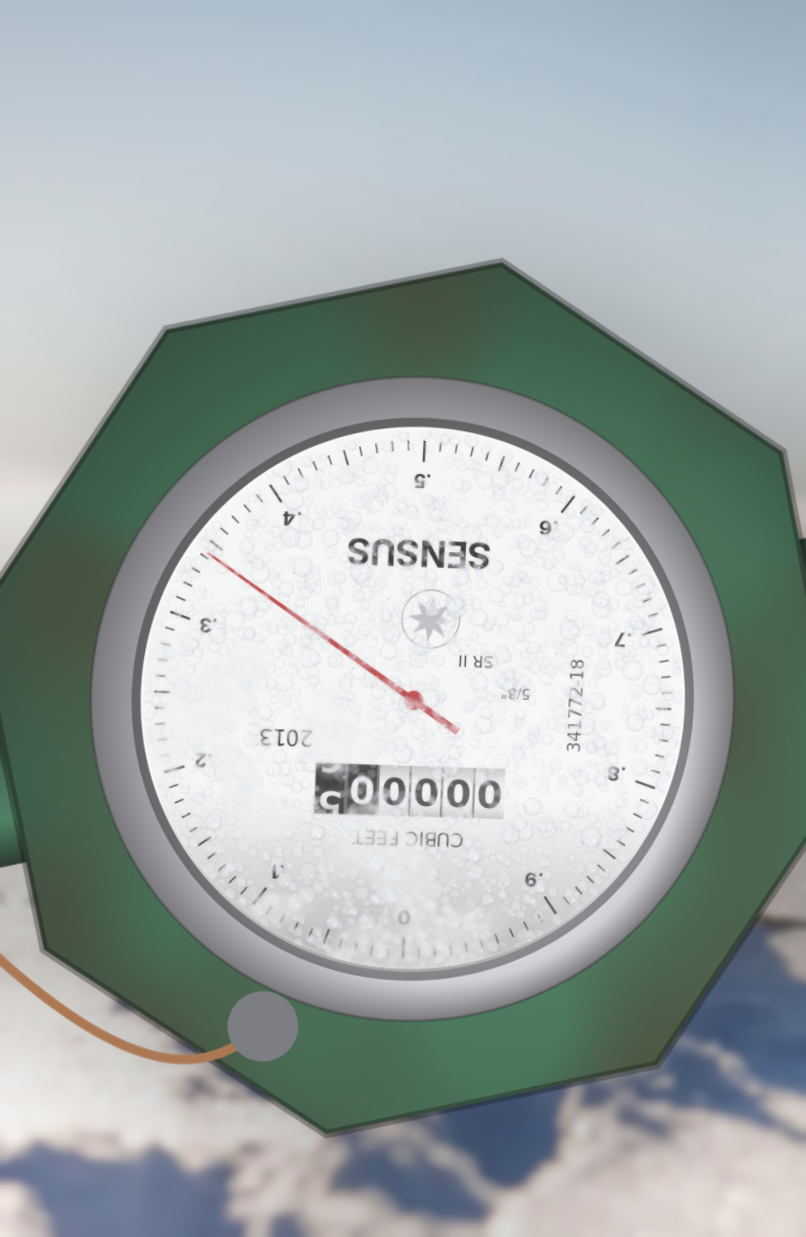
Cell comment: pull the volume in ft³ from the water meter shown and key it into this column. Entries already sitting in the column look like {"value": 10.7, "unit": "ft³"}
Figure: {"value": 5.34, "unit": "ft³"}
